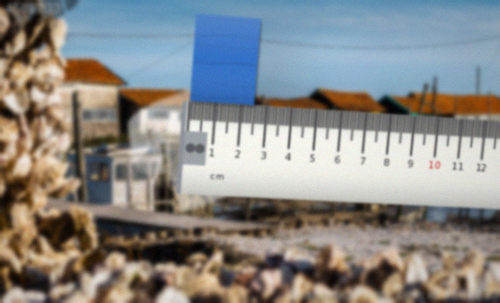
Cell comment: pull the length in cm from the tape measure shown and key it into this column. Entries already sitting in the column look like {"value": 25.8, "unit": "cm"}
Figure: {"value": 2.5, "unit": "cm"}
